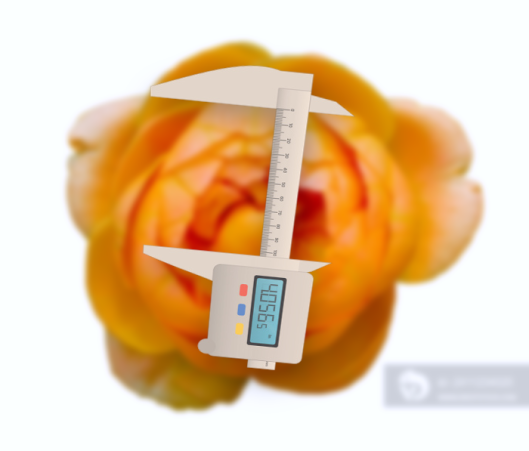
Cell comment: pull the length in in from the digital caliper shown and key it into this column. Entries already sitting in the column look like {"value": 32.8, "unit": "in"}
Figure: {"value": 4.0565, "unit": "in"}
